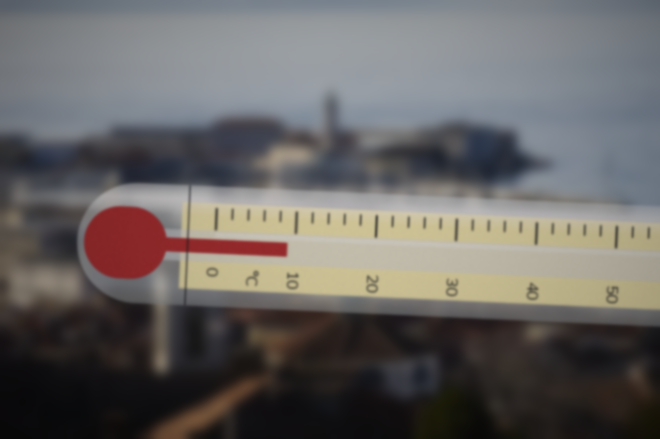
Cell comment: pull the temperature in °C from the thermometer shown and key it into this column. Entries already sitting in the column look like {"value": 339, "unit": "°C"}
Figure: {"value": 9, "unit": "°C"}
